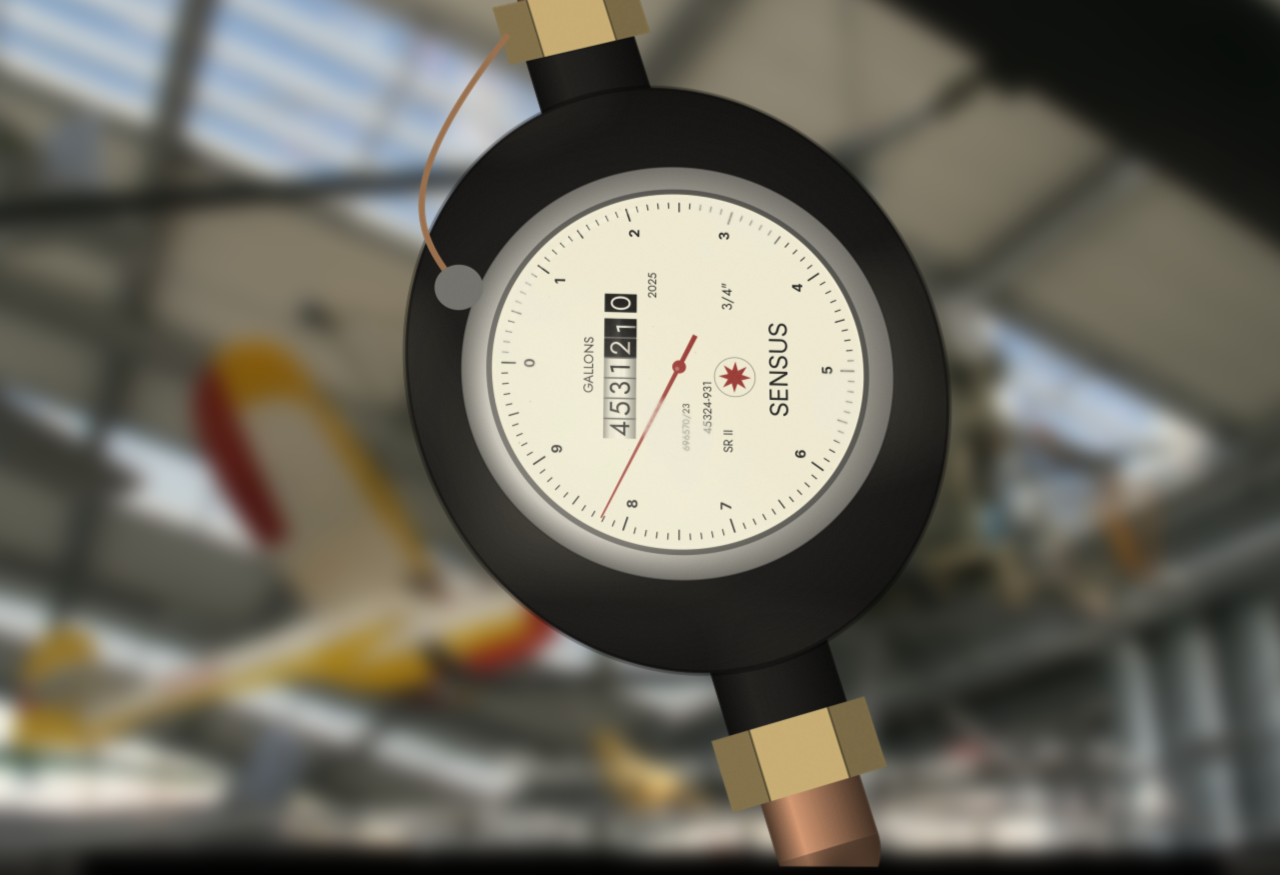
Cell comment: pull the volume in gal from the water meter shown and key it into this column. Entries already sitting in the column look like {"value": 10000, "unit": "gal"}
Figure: {"value": 4531208.2, "unit": "gal"}
